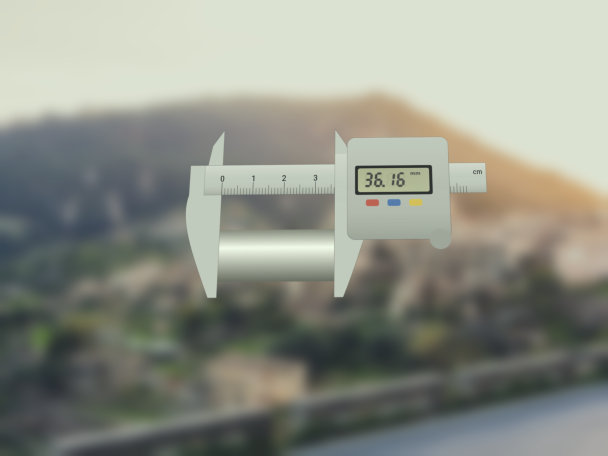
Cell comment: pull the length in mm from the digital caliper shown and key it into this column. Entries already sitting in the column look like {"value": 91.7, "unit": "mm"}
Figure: {"value": 36.16, "unit": "mm"}
